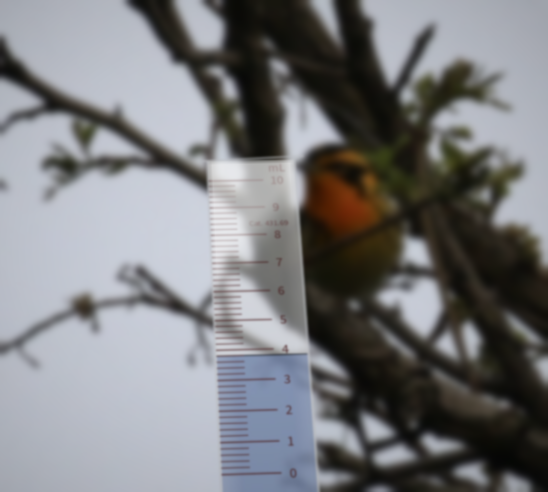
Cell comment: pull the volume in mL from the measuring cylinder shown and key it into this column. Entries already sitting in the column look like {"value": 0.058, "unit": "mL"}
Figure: {"value": 3.8, "unit": "mL"}
